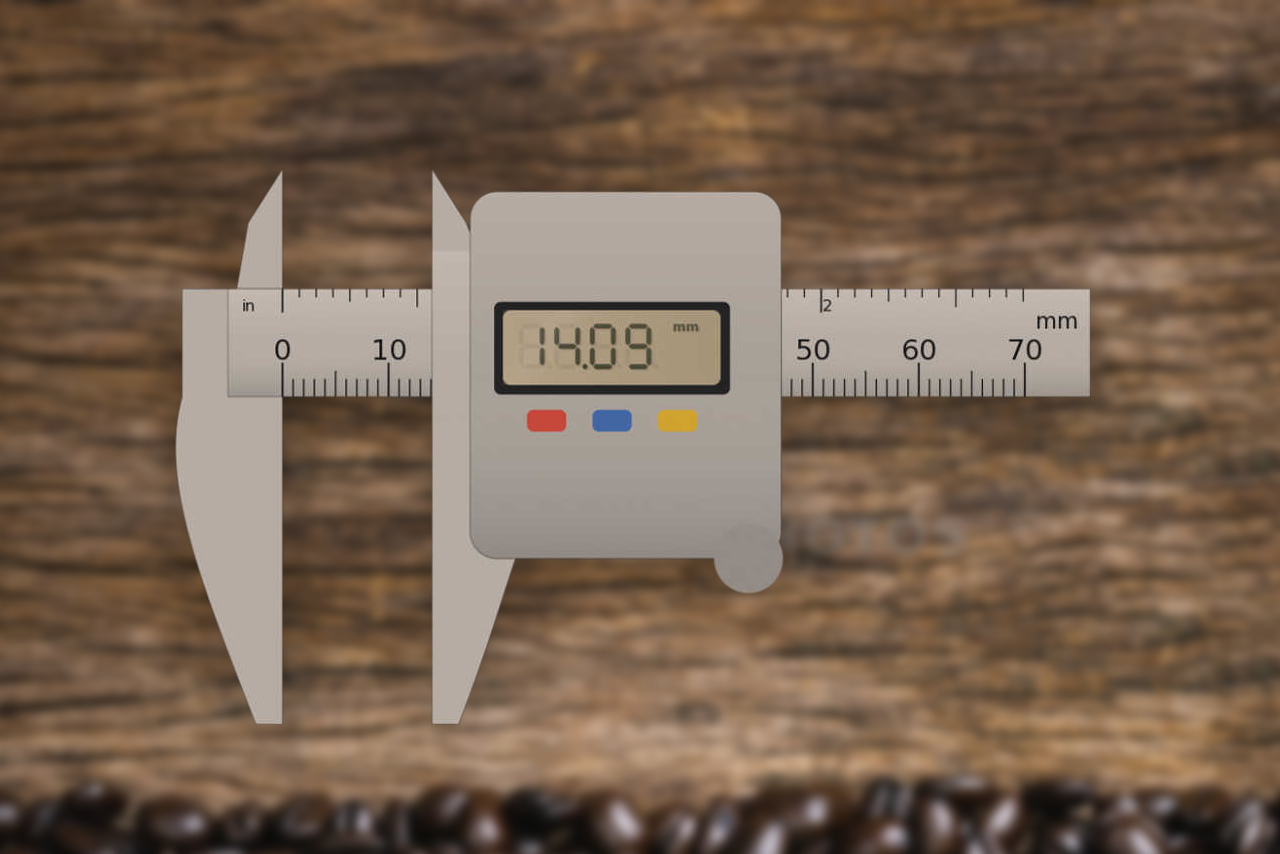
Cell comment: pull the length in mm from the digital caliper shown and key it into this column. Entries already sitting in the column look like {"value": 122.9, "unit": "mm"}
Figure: {"value": 14.09, "unit": "mm"}
